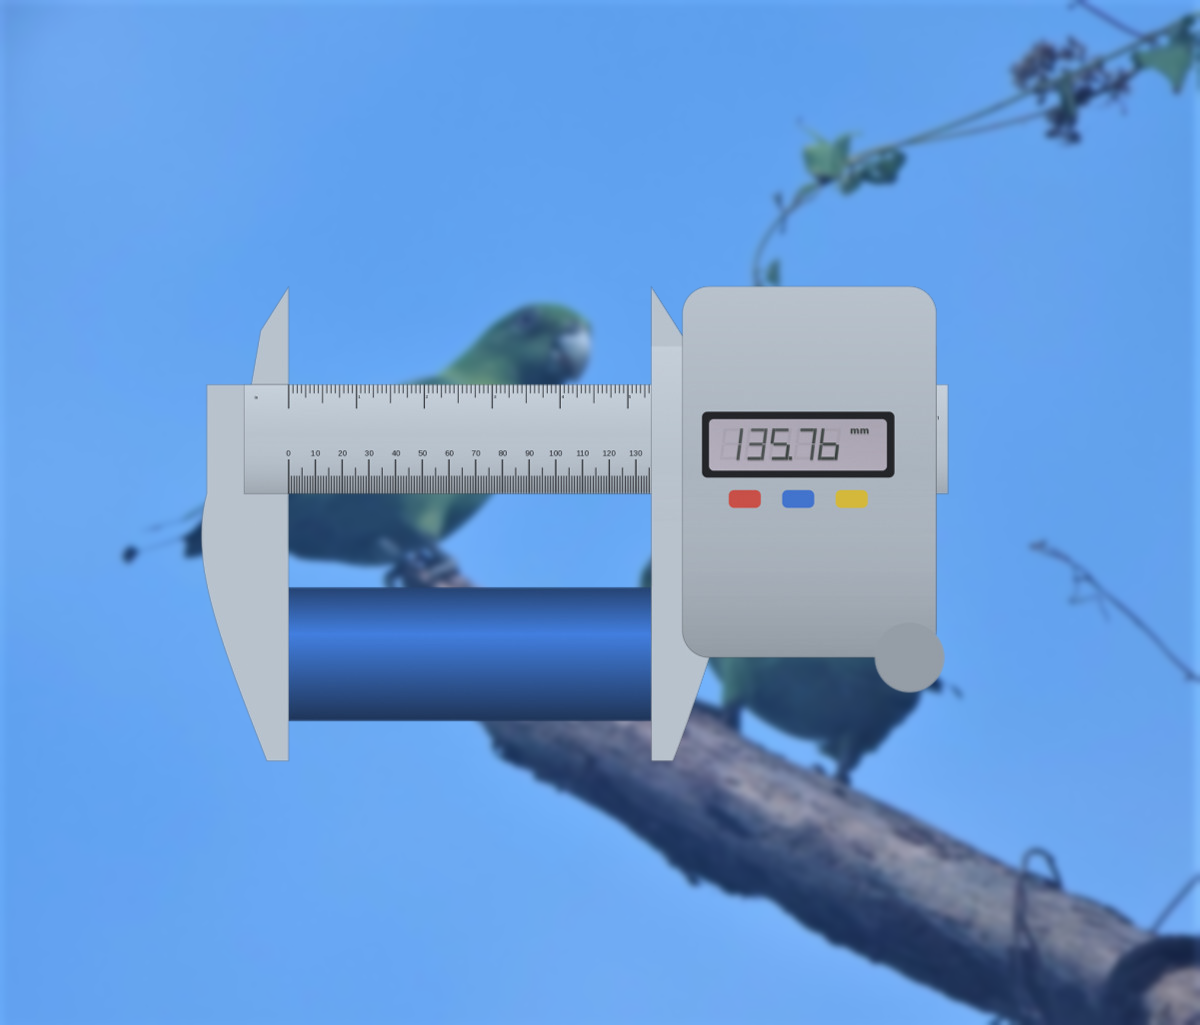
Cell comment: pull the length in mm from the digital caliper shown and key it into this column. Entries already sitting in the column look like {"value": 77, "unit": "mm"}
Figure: {"value": 135.76, "unit": "mm"}
